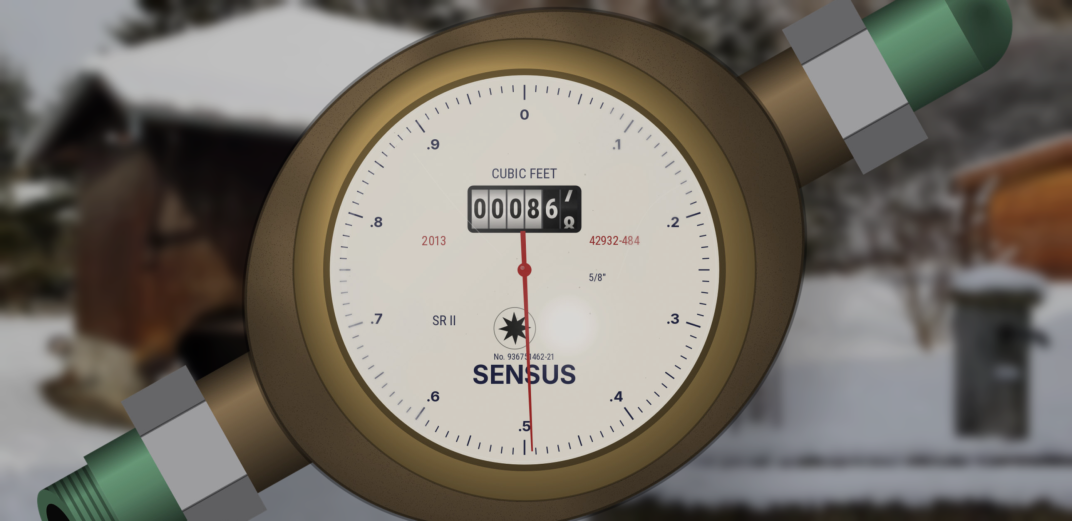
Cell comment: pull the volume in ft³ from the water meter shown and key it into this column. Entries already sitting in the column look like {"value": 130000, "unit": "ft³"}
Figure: {"value": 867.49, "unit": "ft³"}
